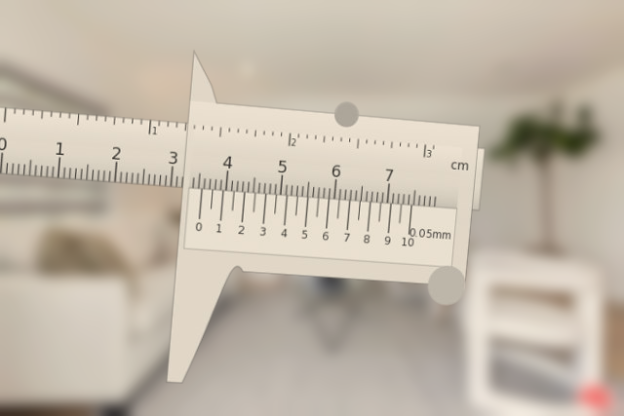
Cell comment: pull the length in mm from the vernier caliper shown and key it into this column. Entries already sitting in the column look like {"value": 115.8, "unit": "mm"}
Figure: {"value": 35.6, "unit": "mm"}
